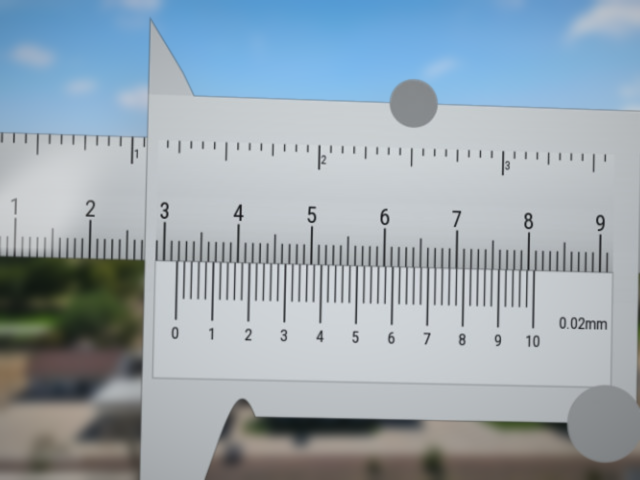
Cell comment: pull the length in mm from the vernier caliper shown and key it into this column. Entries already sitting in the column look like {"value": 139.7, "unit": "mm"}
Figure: {"value": 31.8, "unit": "mm"}
